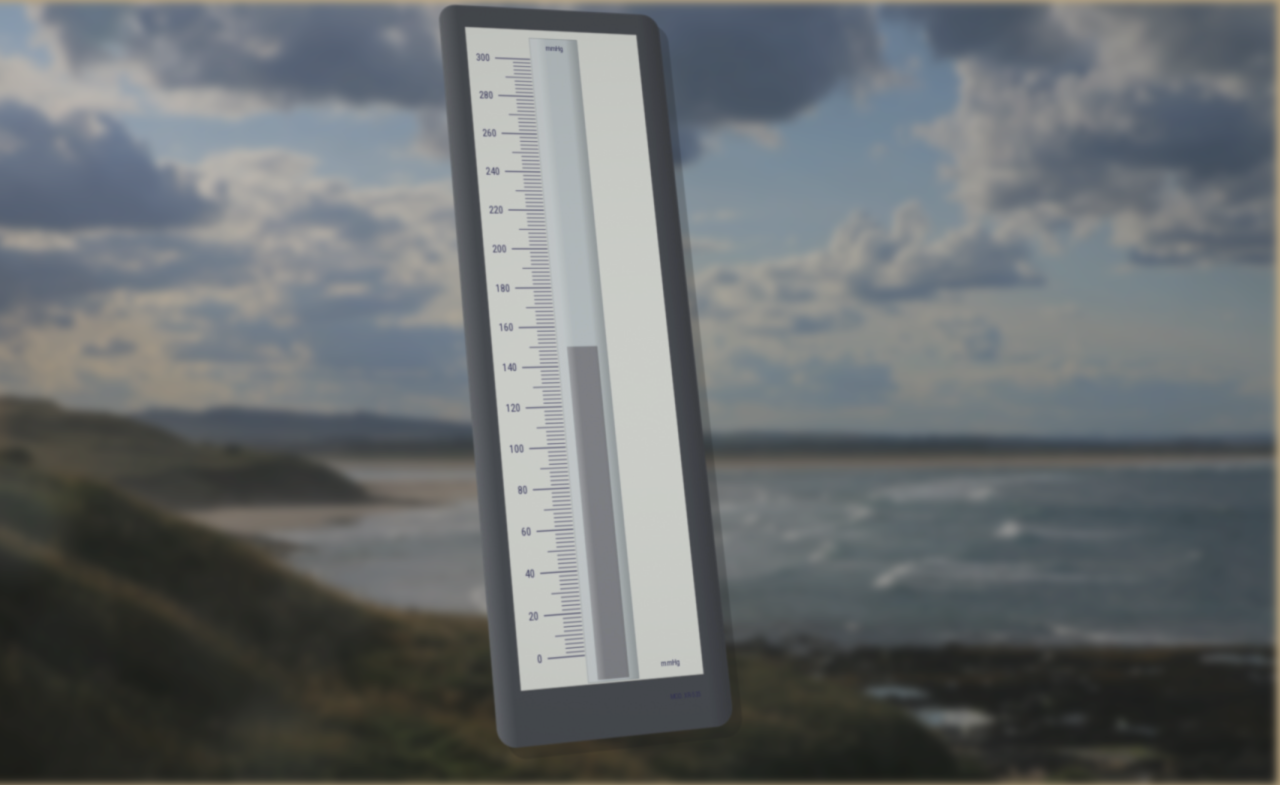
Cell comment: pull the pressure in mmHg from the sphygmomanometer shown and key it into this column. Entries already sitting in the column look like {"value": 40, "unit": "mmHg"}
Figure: {"value": 150, "unit": "mmHg"}
